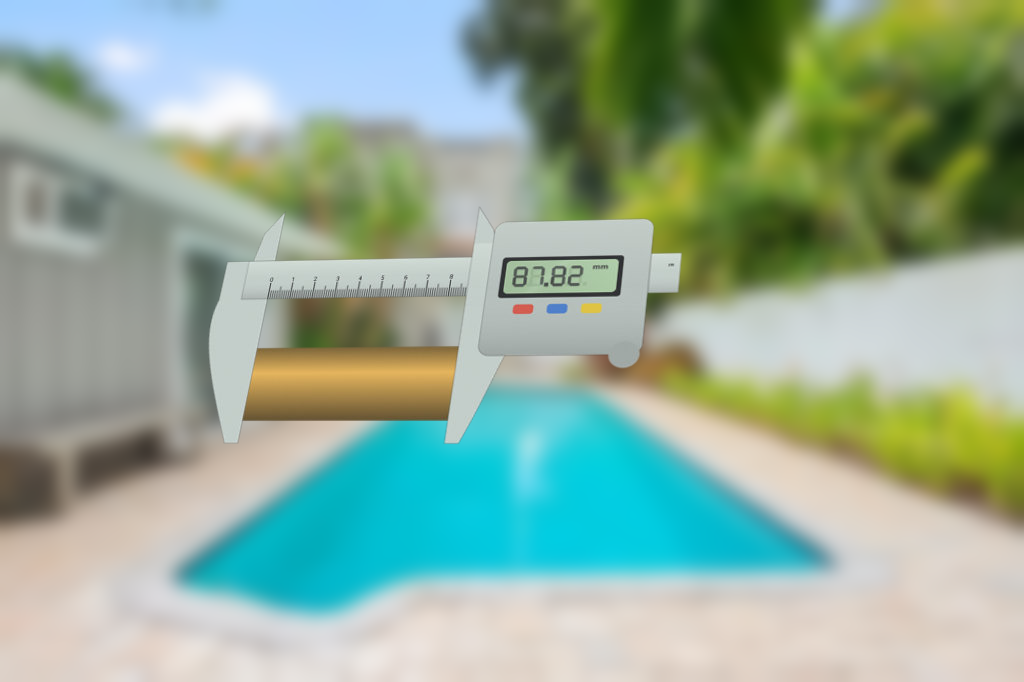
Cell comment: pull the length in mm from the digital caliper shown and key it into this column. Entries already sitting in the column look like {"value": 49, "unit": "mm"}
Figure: {"value": 87.82, "unit": "mm"}
